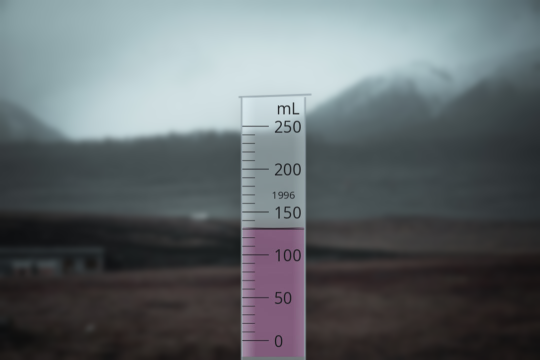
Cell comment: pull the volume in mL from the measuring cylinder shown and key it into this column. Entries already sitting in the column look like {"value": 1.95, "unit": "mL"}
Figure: {"value": 130, "unit": "mL"}
